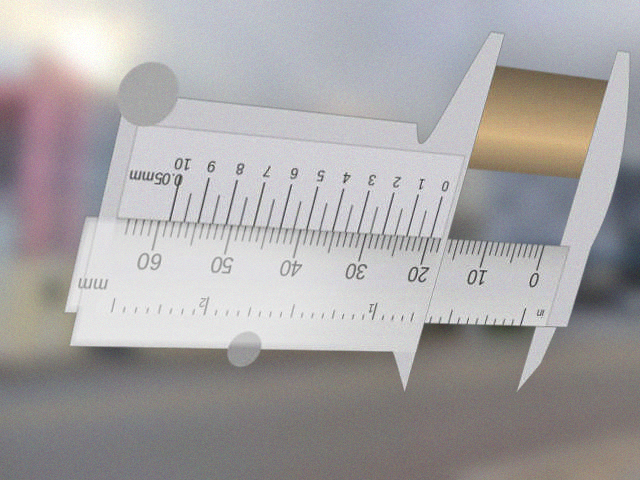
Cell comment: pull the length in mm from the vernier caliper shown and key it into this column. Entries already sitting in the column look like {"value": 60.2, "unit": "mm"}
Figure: {"value": 19.6, "unit": "mm"}
